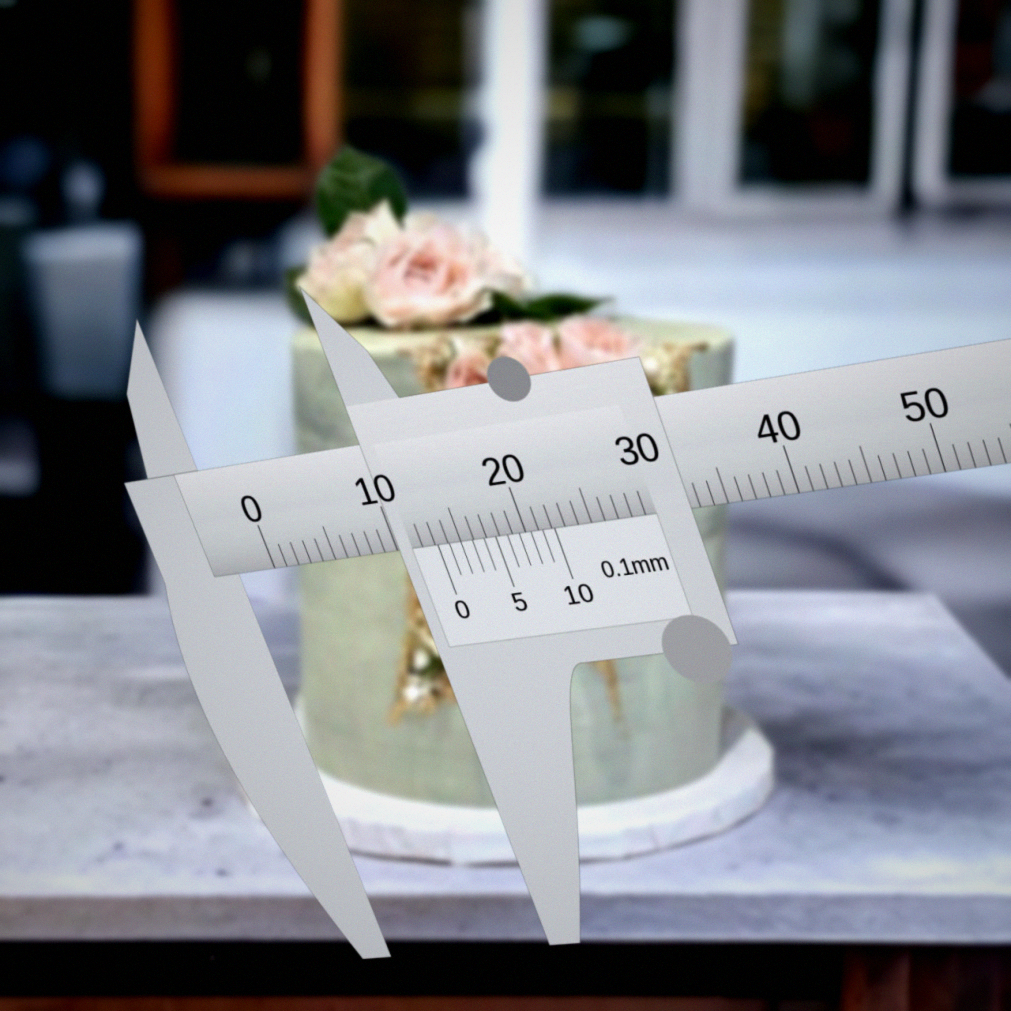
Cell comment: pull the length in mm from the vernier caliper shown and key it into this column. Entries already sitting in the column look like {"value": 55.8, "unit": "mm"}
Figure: {"value": 13.2, "unit": "mm"}
